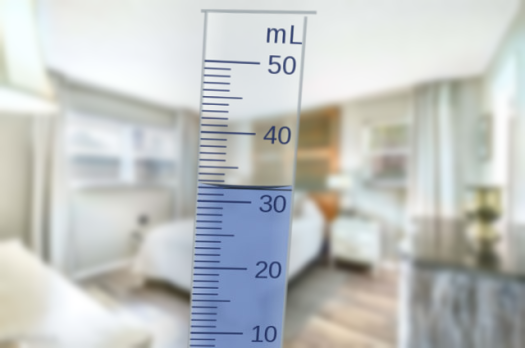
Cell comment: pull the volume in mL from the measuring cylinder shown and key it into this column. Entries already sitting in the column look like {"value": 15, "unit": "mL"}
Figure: {"value": 32, "unit": "mL"}
